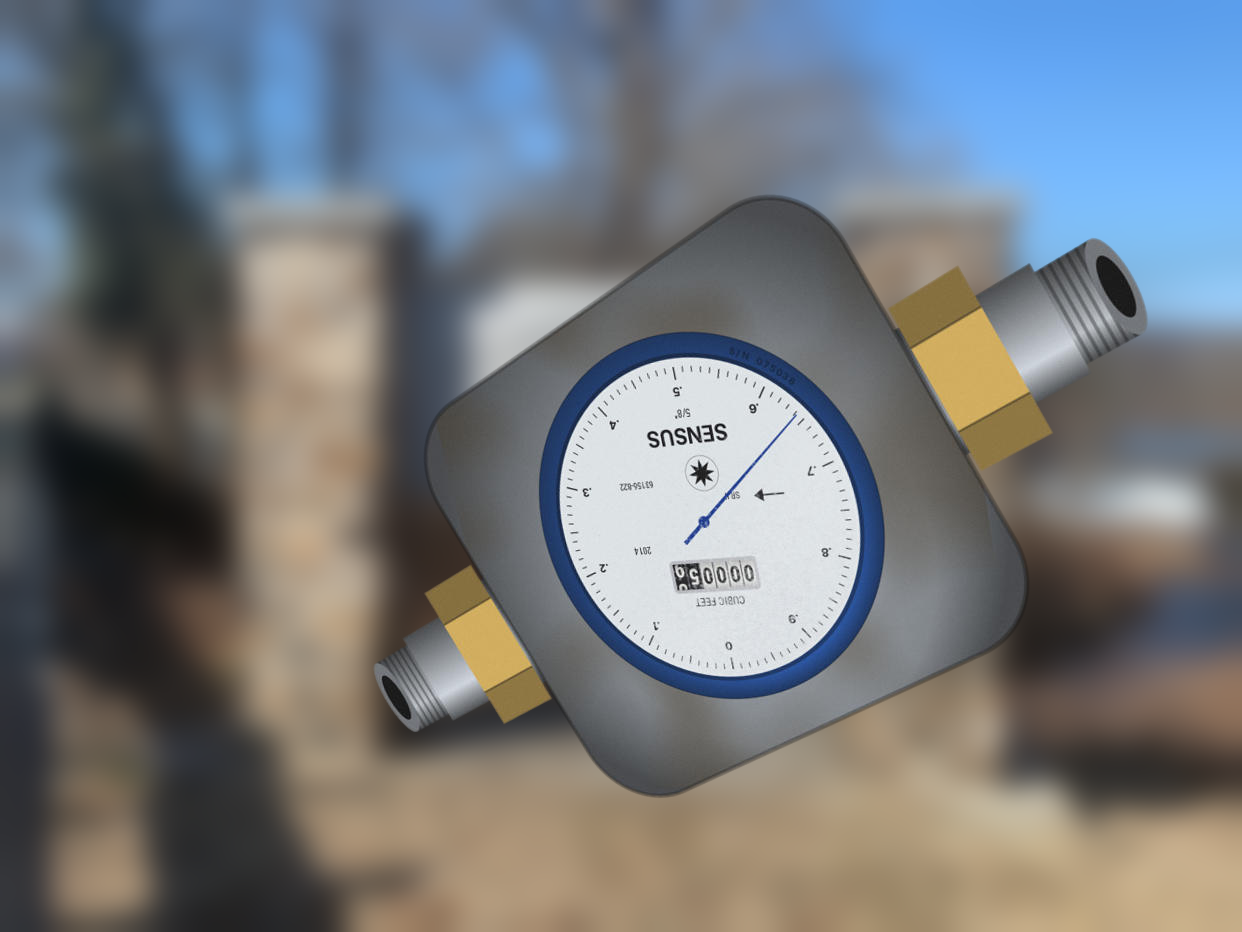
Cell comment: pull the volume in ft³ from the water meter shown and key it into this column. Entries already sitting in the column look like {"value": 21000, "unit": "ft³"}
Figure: {"value": 58.64, "unit": "ft³"}
